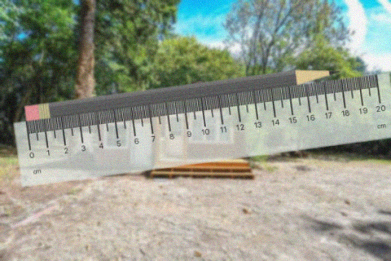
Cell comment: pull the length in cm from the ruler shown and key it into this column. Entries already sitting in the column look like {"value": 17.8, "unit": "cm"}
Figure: {"value": 18, "unit": "cm"}
